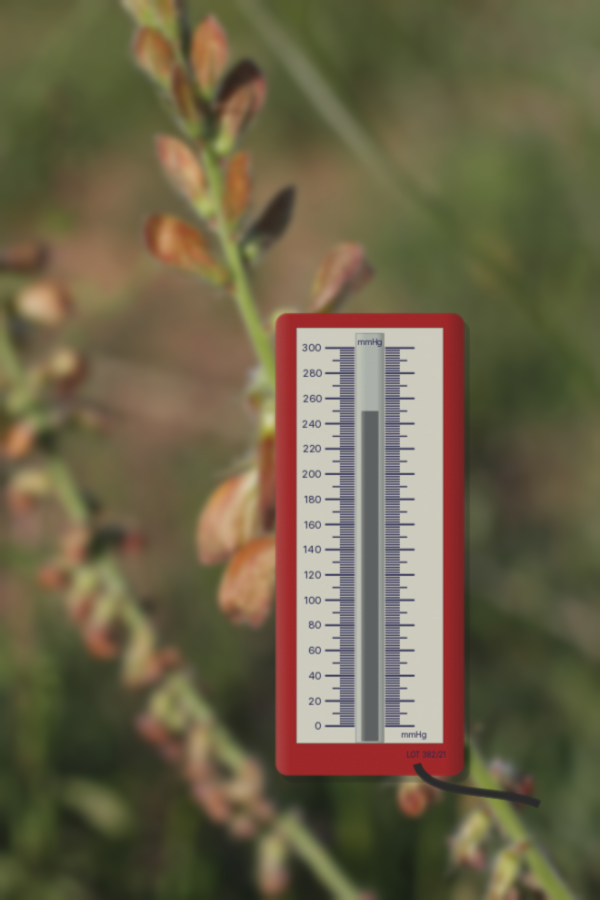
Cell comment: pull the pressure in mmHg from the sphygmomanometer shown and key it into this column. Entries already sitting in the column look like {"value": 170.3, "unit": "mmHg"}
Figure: {"value": 250, "unit": "mmHg"}
